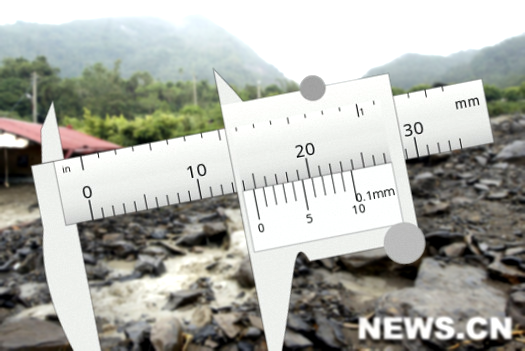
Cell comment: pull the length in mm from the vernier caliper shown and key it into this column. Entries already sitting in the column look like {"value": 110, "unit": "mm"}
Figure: {"value": 14.8, "unit": "mm"}
